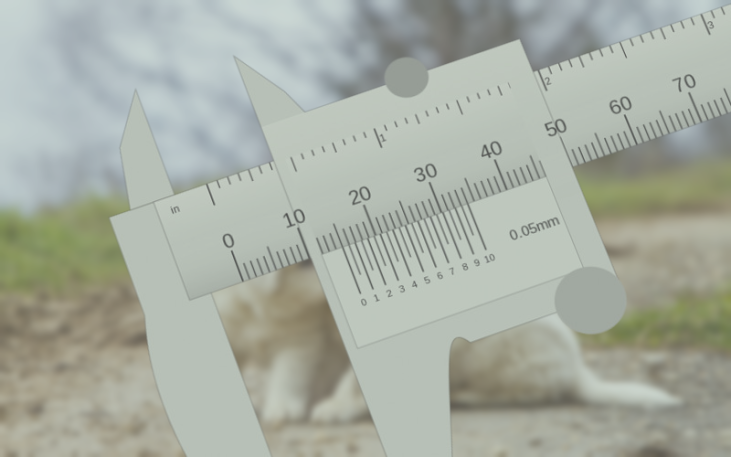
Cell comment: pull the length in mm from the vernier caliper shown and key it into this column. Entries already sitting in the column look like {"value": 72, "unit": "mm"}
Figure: {"value": 15.0, "unit": "mm"}
